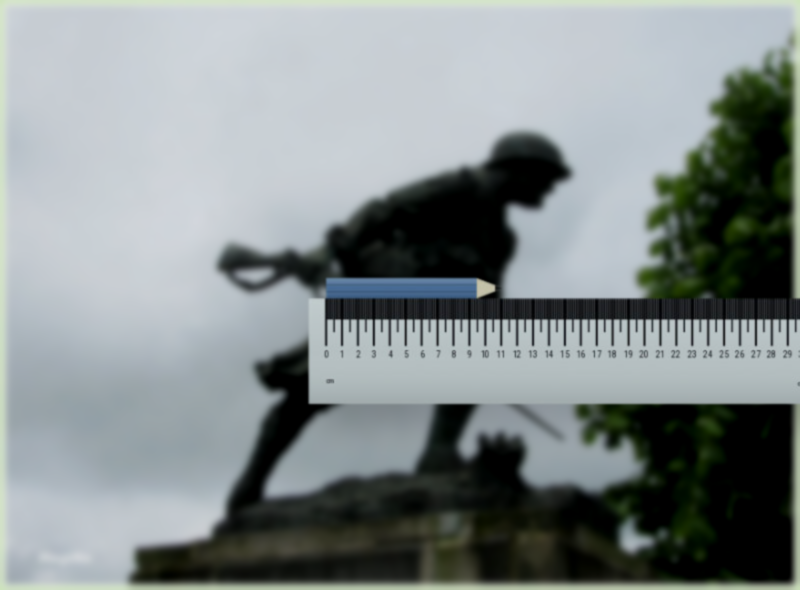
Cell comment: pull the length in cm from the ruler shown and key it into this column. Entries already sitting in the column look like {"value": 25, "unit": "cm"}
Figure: {"value": 11, "unit": "cm"}
